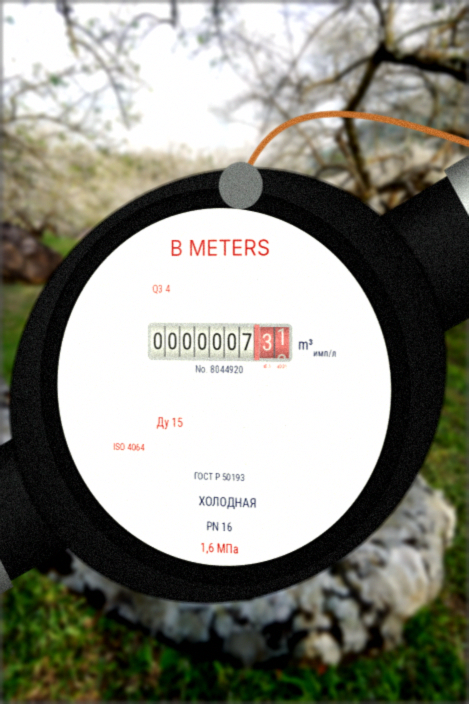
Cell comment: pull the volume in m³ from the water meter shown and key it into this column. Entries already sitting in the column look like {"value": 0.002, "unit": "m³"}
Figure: {"value": 7.31, "unit": "m³"}
